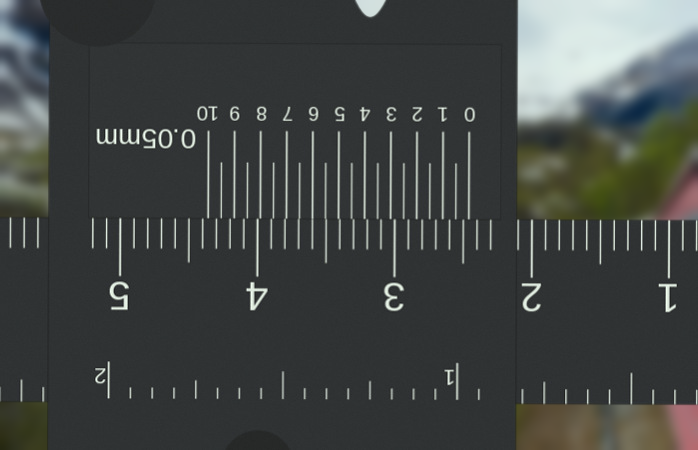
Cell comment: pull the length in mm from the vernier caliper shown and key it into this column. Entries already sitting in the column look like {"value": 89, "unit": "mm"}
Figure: {"value": 24.6, "unit": "mm"}
